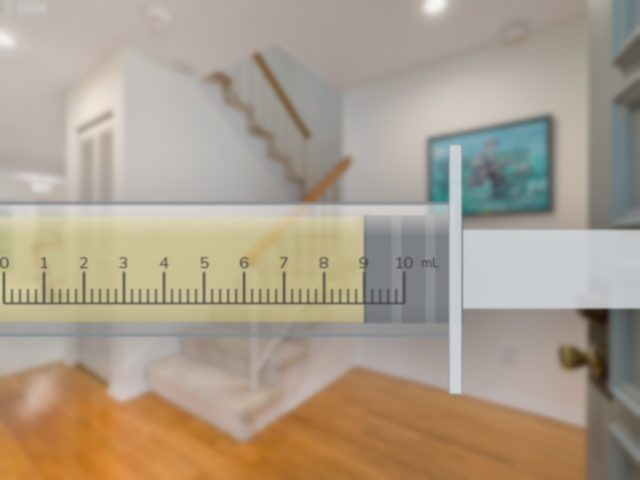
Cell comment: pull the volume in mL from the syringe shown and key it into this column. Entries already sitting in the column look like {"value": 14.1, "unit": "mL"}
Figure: {"value": 9, "unit": "mL"}
